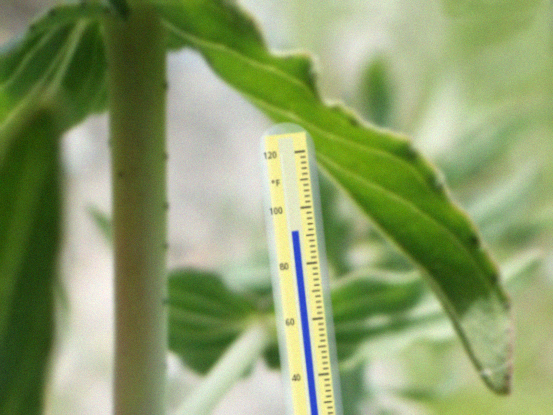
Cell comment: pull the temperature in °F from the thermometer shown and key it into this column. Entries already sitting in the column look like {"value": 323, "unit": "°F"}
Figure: {"value": 92, "unit": "°F"}
